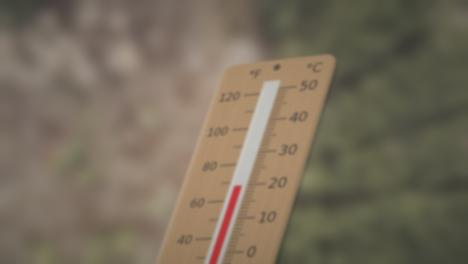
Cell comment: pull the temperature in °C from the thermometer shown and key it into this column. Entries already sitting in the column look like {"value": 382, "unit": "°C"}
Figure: {"value": 20, "unit": "°C"}
